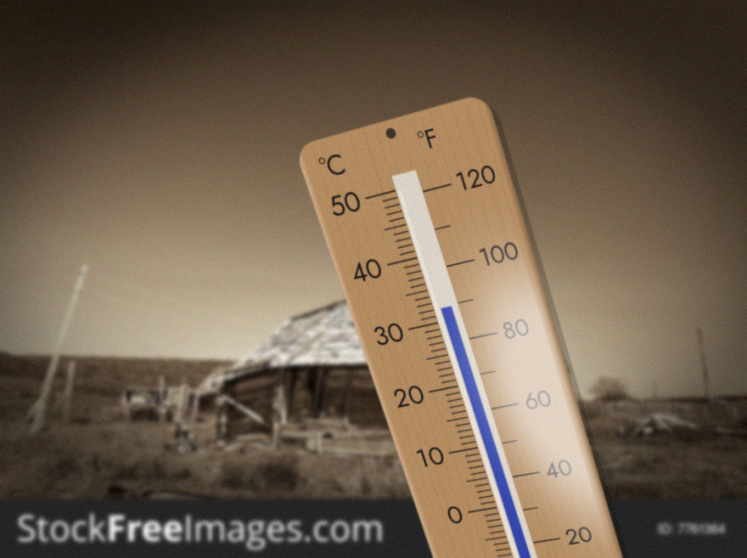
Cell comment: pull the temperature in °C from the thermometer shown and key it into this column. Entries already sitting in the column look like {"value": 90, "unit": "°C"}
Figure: {"value": 32, "unit": "°C"}
